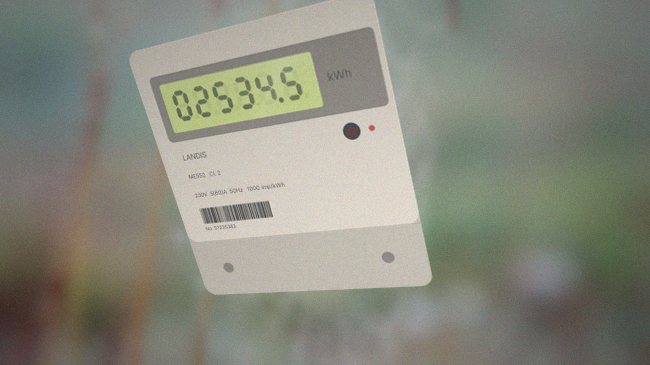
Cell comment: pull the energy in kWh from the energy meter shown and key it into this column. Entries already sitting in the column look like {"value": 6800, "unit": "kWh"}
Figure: {"value": 2534.5, "unit": "kWh"}
